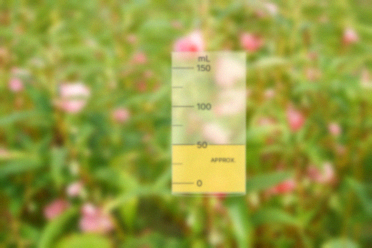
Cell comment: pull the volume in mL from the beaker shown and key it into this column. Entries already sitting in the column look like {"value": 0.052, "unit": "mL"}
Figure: {"value": 50, "unit": "mL"}
